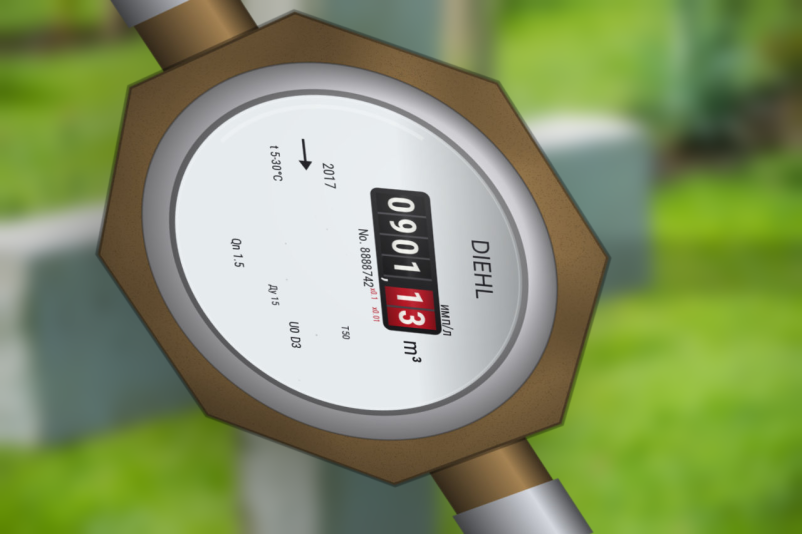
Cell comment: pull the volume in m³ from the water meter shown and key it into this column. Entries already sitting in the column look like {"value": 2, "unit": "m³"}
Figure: {"value": 901.13, "unit": "m³"}
